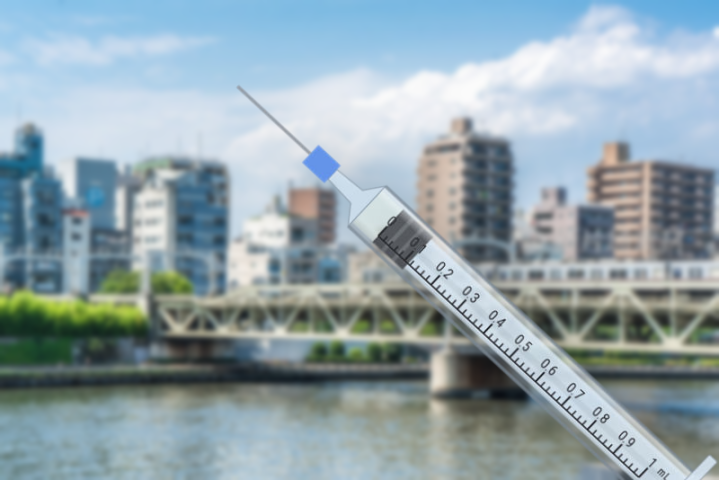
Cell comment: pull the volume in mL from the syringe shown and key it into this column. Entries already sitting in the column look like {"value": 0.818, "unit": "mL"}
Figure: {"value": 0, "unit": "mL"}
